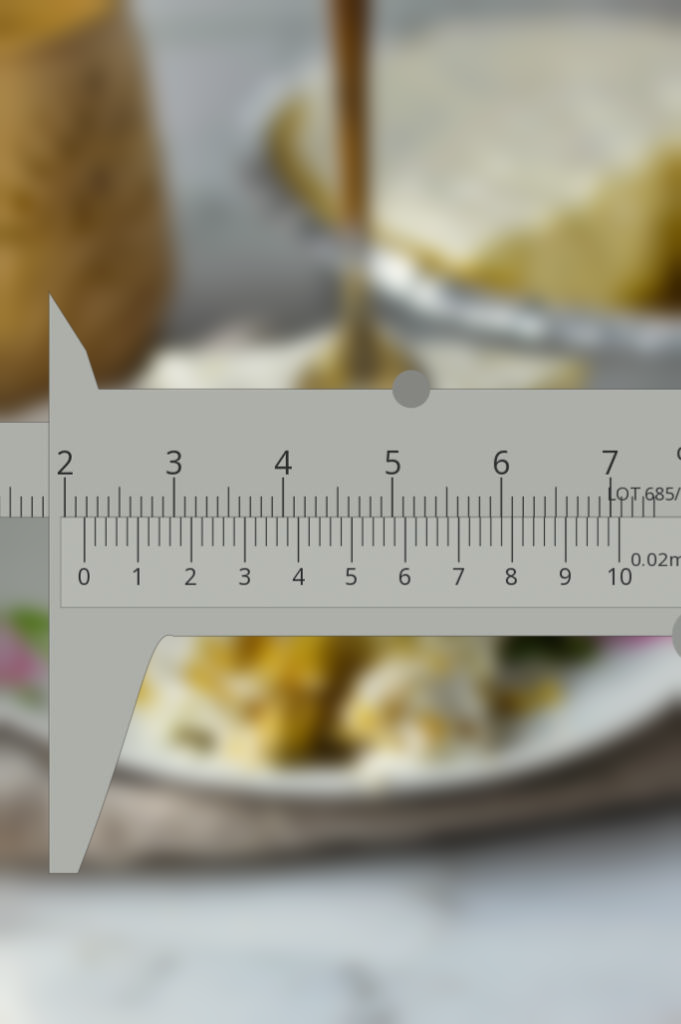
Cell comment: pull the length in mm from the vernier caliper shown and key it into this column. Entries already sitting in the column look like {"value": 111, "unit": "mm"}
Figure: {"value": 21.8, "unit": "mm"}
